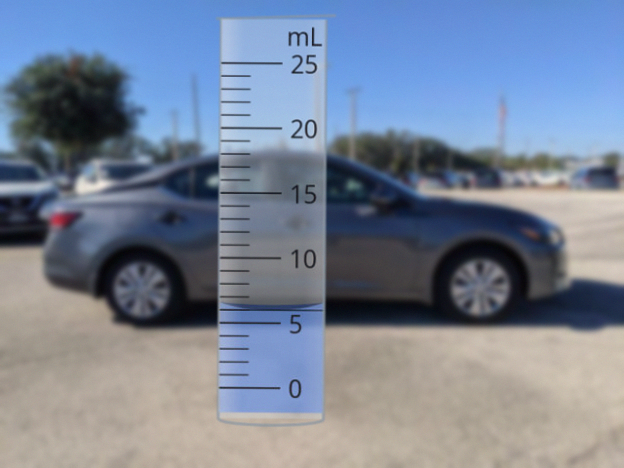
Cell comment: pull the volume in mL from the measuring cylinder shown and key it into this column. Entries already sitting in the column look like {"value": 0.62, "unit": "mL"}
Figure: {"value": 6, "unit": "mL"}
